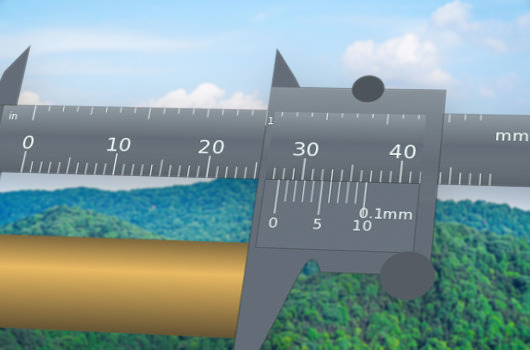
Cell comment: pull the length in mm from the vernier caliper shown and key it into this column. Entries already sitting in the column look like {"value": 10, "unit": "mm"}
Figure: {"value": 27.6, "unit": "mm"}
